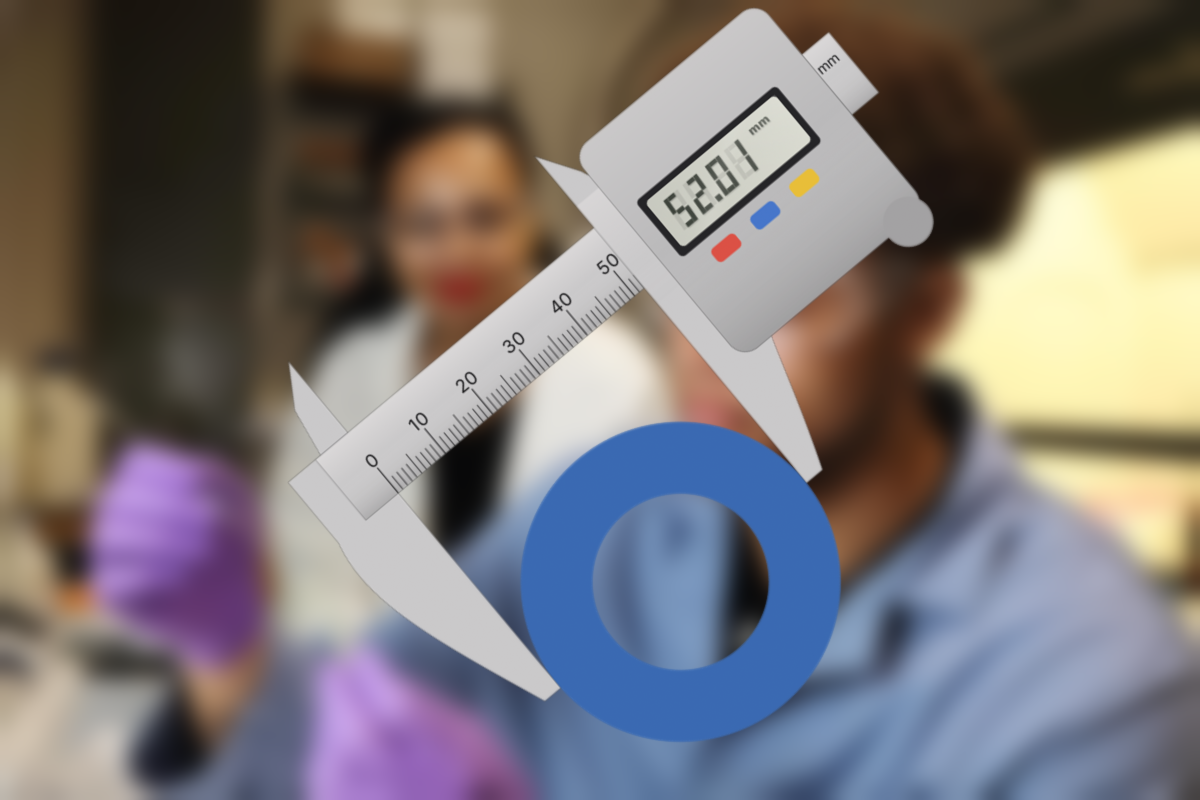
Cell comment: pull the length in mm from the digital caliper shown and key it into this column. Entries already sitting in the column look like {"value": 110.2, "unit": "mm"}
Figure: {"value": 52.01, "unit": "mm"}
